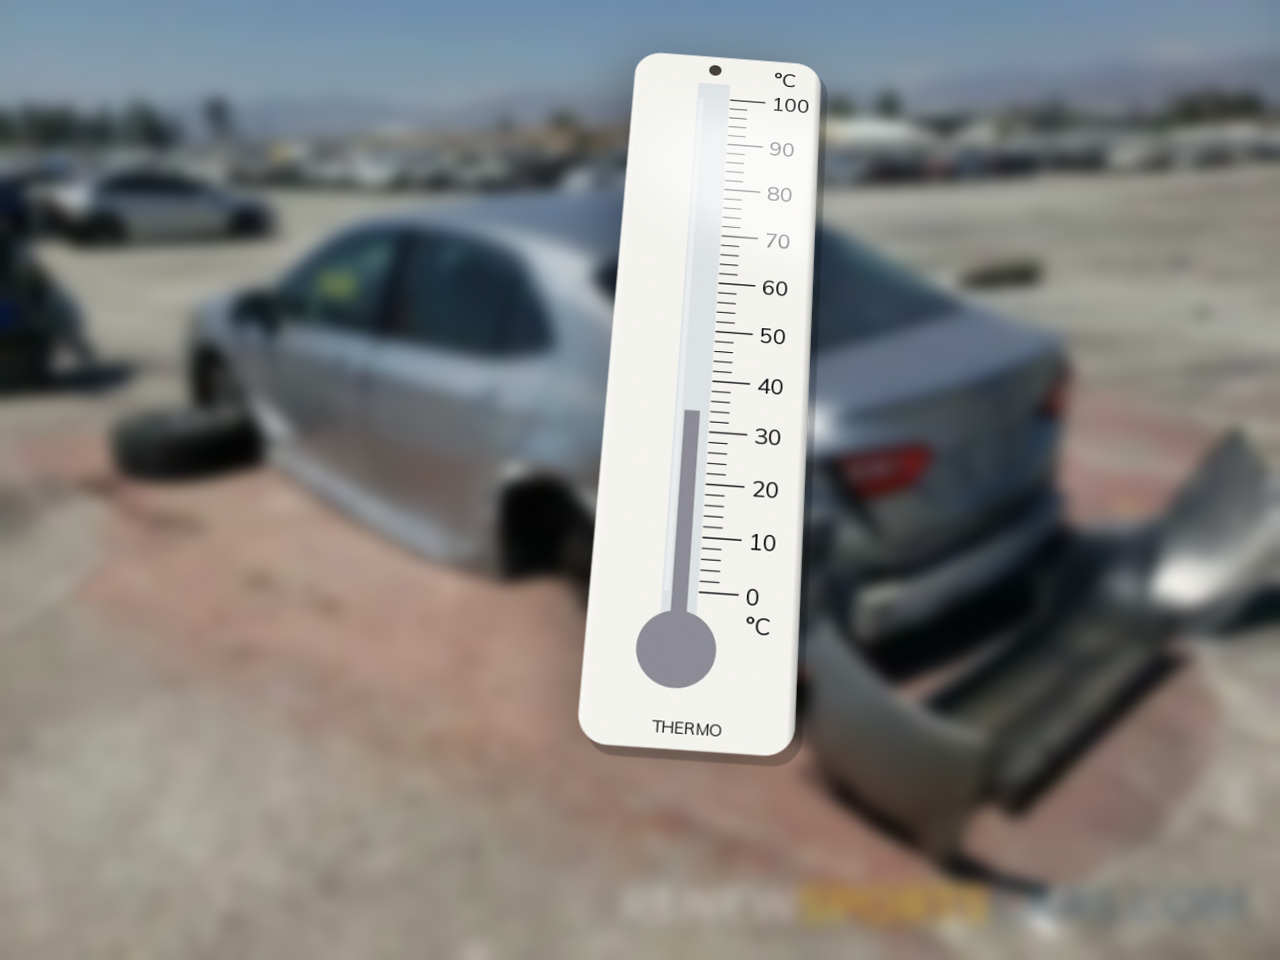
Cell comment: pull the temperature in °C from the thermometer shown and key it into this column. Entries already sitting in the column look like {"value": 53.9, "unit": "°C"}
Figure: {"value": 34, "unit": "°C"}
